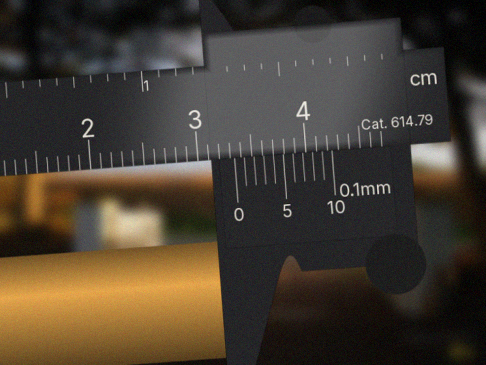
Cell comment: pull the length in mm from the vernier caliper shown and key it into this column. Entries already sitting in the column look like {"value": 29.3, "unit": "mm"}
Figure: {"value": 33.4, "unit": "mm"}
